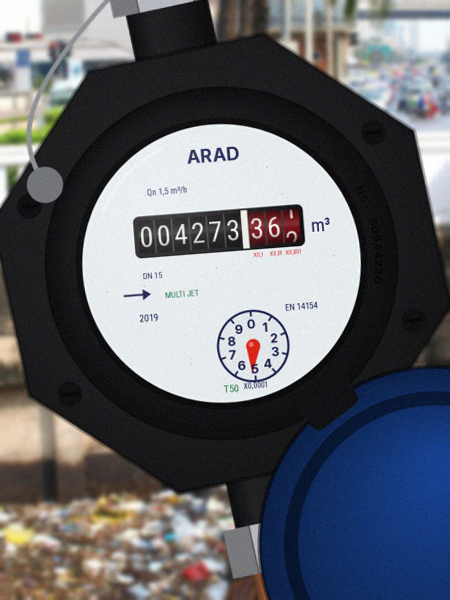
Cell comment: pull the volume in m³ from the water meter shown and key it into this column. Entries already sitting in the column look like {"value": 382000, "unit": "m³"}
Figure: {"value": 4273.3615, "unit": "m³"}
